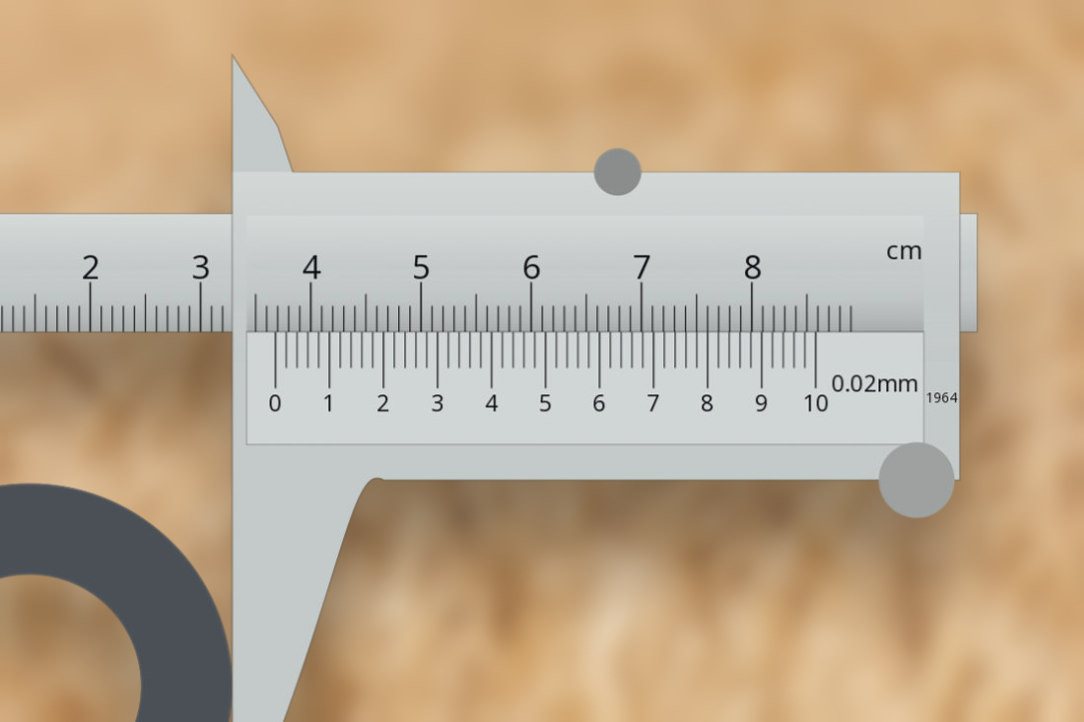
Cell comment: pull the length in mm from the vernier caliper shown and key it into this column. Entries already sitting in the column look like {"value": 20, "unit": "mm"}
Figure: {"value": 36.8, "unit": "mm"}
